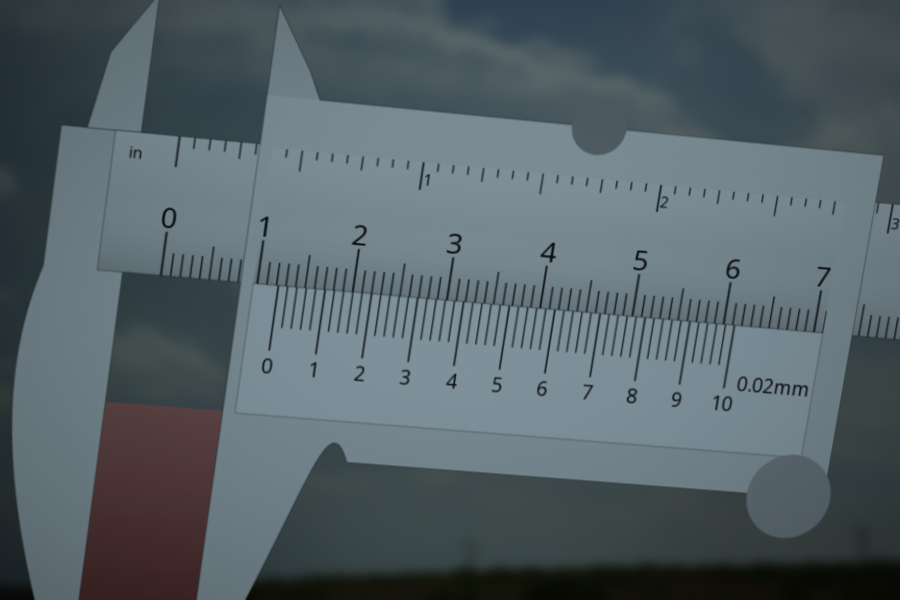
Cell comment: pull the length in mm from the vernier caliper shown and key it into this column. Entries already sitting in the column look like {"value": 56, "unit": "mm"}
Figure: {"value": 12.2, "unit": "mm"}
